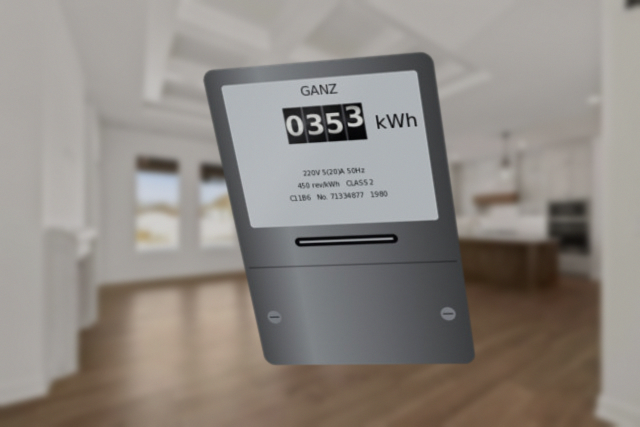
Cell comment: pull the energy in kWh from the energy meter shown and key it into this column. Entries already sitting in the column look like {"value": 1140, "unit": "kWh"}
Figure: {"value": 353, "unit": "kWh"}
